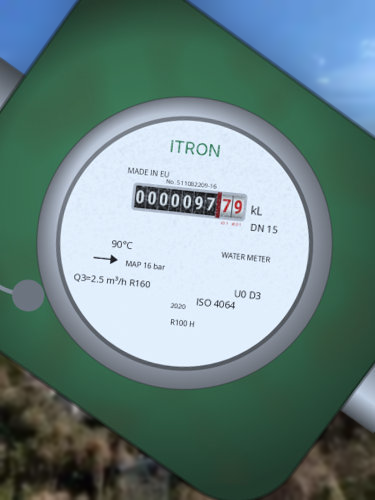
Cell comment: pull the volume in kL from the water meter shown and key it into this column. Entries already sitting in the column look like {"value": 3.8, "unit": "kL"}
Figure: {"value": 97.79, "unit": "kL"}
